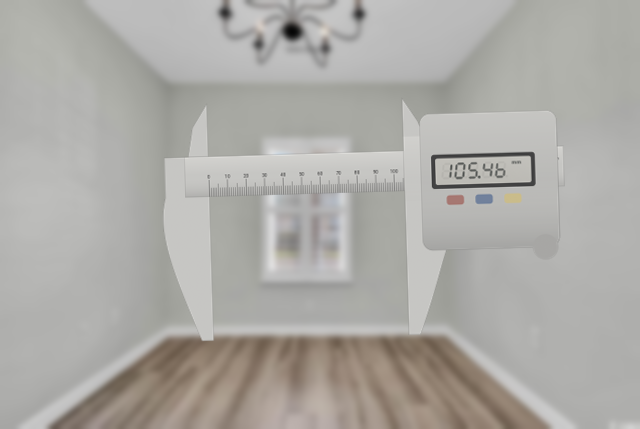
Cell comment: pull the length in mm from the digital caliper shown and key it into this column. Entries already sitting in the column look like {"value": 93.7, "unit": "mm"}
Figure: {"value": 105.46, "unit": "mm"}
